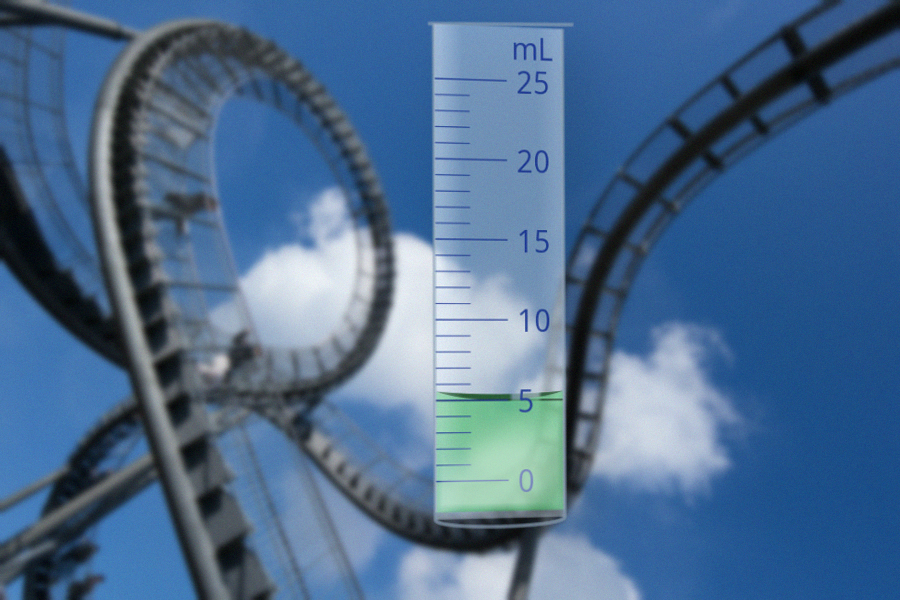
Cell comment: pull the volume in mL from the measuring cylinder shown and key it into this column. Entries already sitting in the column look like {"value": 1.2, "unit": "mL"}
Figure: {"value": 5, "unit": "mL"}
